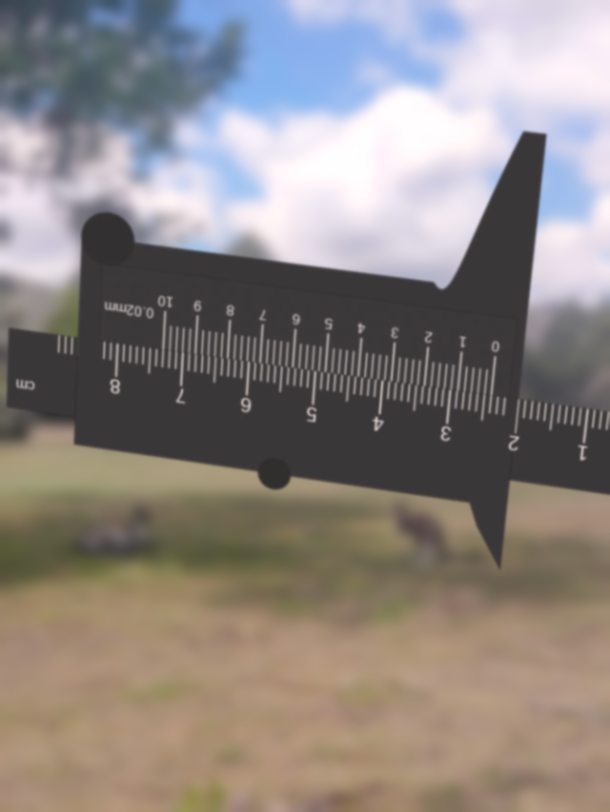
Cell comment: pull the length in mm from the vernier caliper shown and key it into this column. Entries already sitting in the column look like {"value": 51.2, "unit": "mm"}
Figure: {"value": 24.0, "unit": "mm"}
